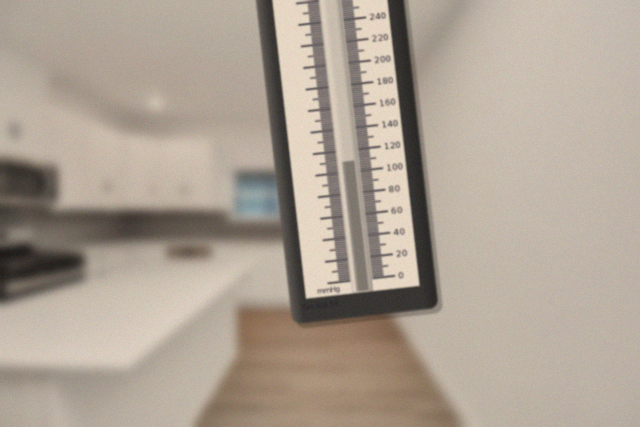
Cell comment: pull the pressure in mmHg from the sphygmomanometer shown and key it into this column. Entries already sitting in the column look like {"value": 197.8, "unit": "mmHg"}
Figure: {"value": 110, "unit": "mmHg"}
